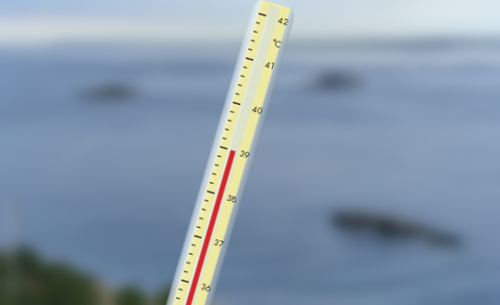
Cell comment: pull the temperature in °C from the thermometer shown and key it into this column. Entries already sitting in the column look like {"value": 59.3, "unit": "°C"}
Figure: {"value": 39, "unit": "°C"}
